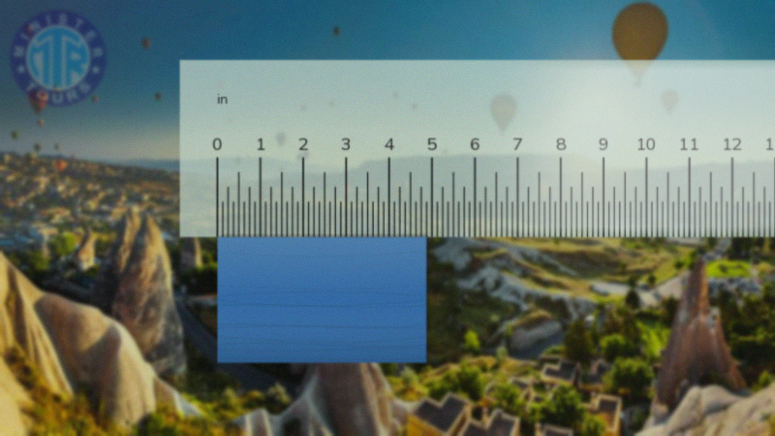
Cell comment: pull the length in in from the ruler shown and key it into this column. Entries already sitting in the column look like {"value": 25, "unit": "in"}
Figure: {"value": 4.875, "unit": "in"}
